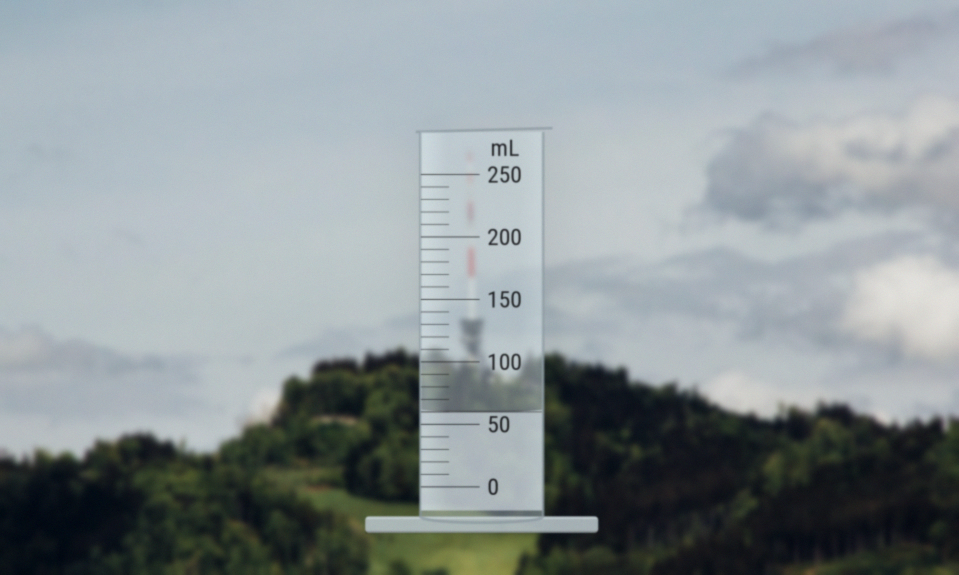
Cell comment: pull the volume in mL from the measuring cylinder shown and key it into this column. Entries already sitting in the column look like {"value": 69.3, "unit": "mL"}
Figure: {"value": 60, "unit": "mL"}
